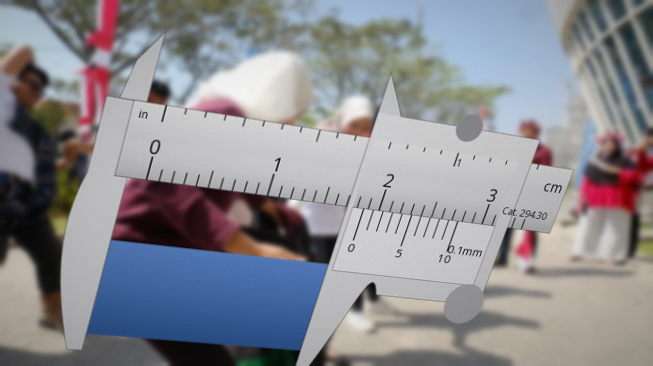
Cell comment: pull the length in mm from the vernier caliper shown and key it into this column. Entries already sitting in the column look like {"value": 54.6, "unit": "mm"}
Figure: {"value": 18.6, "unit": "mm"}
